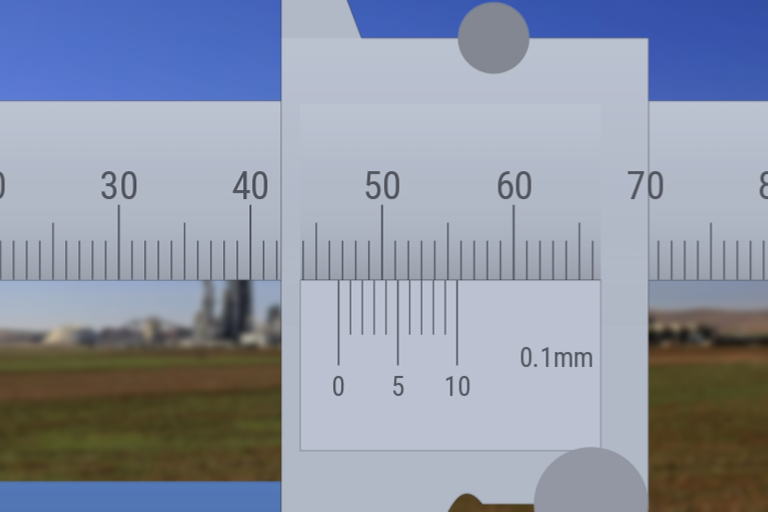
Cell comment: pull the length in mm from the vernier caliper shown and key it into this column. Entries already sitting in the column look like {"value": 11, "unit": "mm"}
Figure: {"value": 46.7, "unit": "mm"}
